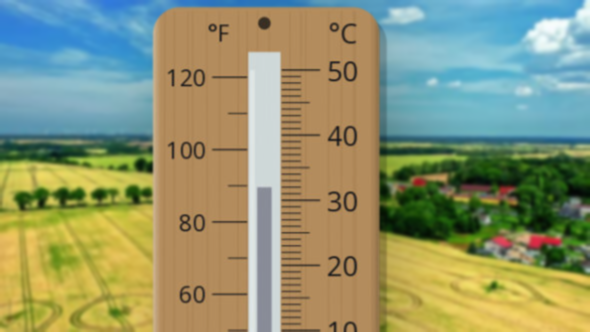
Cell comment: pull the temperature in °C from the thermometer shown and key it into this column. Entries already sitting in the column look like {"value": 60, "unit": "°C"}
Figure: {"value": 32, "unit": "°C"}
